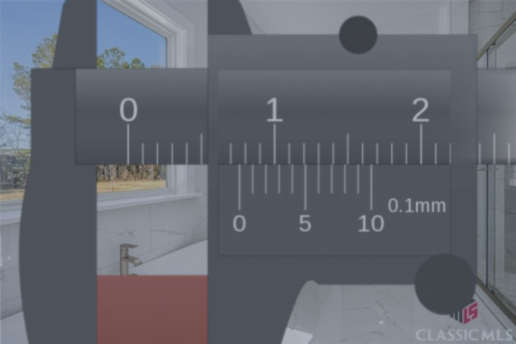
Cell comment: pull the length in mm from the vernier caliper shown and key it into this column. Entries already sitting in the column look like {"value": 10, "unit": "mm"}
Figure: {"value": 7.6, "unit": "mm"}
